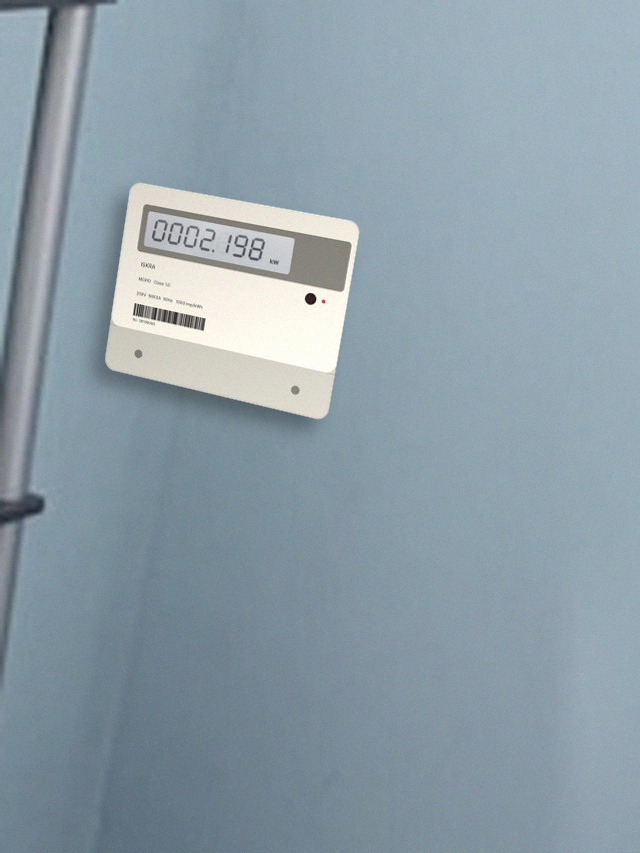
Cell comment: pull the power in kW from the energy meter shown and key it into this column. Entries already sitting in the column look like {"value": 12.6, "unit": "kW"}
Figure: {"value": 2.198, "unit": "kW"}
